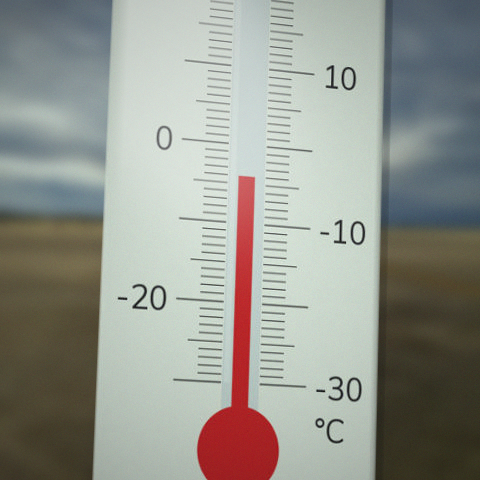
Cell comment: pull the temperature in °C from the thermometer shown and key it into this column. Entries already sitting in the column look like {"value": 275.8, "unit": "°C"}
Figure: {"value": -4, "unit": "°C"}
